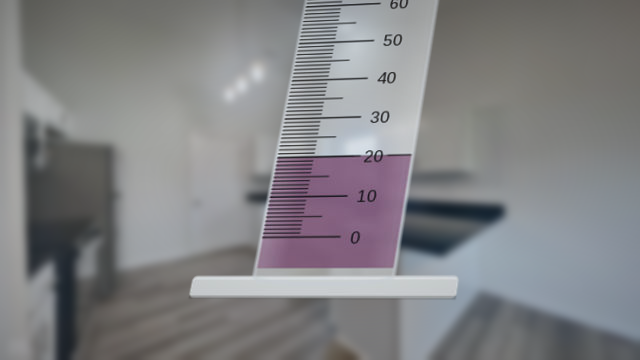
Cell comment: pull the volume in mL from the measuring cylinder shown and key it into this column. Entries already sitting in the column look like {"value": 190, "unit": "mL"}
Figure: {"value": 20, "unit": "mL"}
